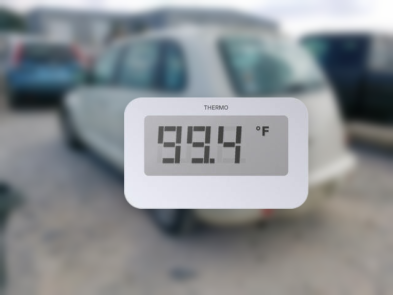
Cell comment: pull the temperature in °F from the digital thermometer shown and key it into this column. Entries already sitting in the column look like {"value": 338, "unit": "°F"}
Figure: {"value": 99.4, "unit": "°F"}
